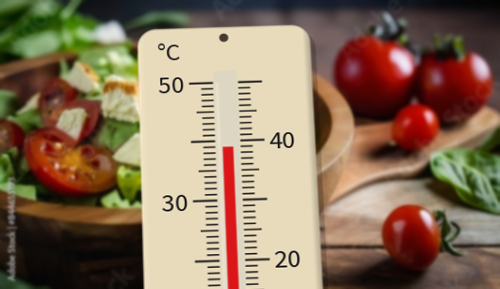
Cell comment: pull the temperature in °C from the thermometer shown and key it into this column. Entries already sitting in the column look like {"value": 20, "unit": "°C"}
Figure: {"value": 39, "unit": "°C"}
